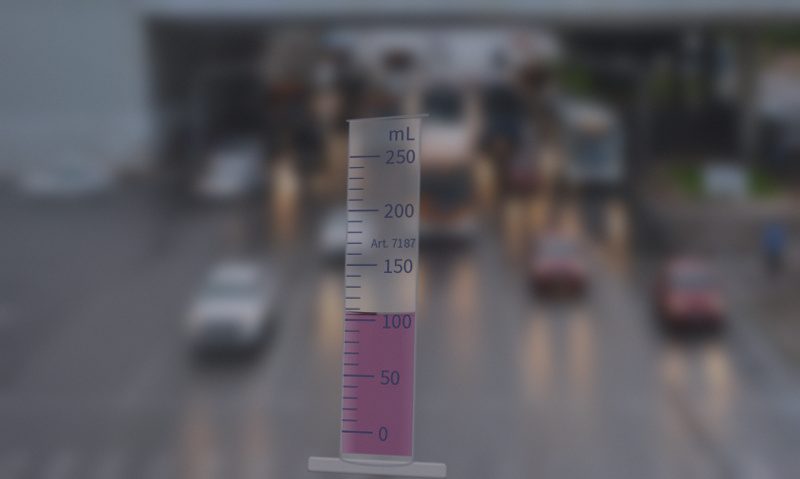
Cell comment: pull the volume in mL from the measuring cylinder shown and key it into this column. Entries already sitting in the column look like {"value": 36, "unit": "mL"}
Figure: {"value": 105, "unit": "mL"}
